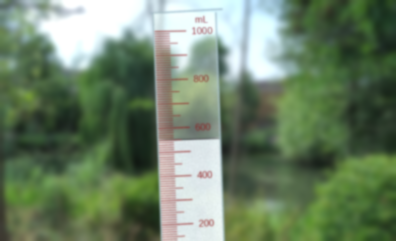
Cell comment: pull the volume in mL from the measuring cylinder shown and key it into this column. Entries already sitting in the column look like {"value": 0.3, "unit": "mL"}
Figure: {"value": 550, "unit": "mL"}
